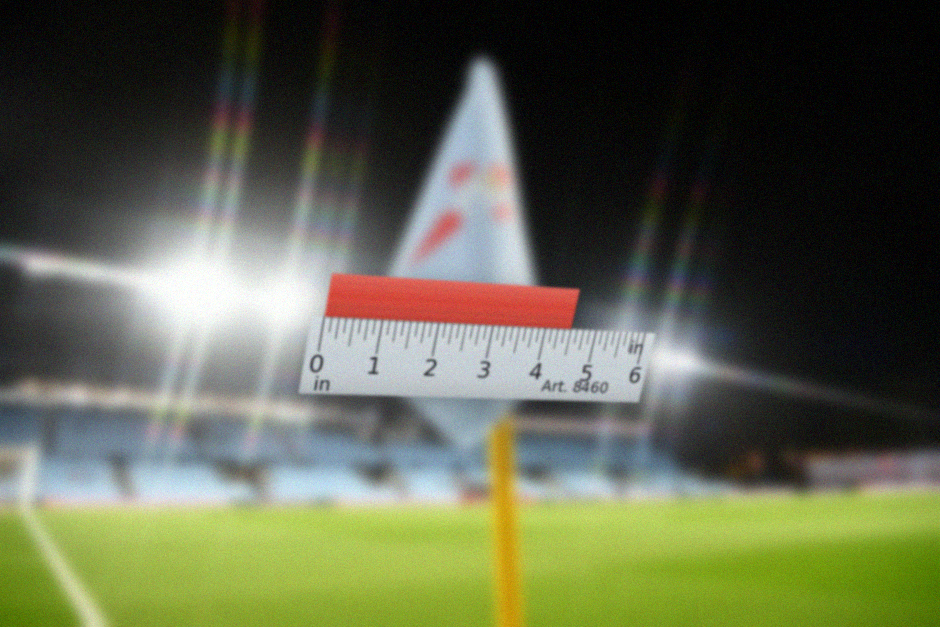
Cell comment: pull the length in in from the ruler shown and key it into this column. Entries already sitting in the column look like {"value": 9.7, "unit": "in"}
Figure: {"value": 4.5, "unit": "in"}
